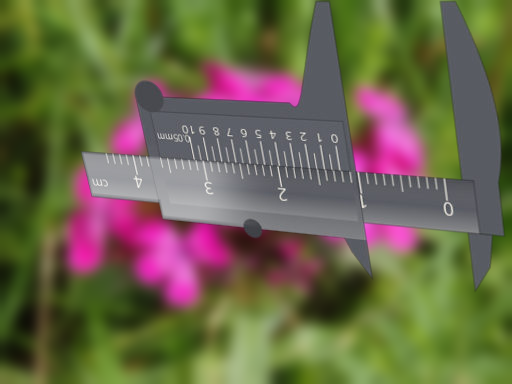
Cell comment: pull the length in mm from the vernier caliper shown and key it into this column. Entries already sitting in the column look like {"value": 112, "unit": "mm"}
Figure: {"value": 12.2, "unit": "mm"}
